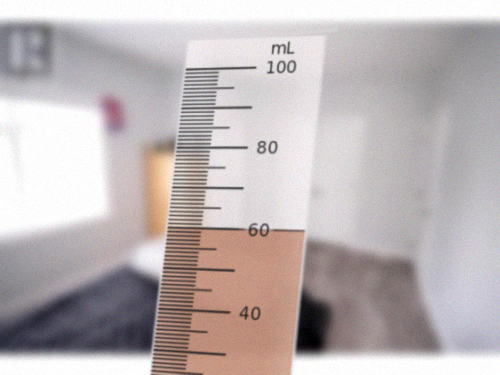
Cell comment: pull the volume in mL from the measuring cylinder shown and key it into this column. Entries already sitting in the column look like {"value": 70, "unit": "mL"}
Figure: {"value": 60, "unit": "mL"}
